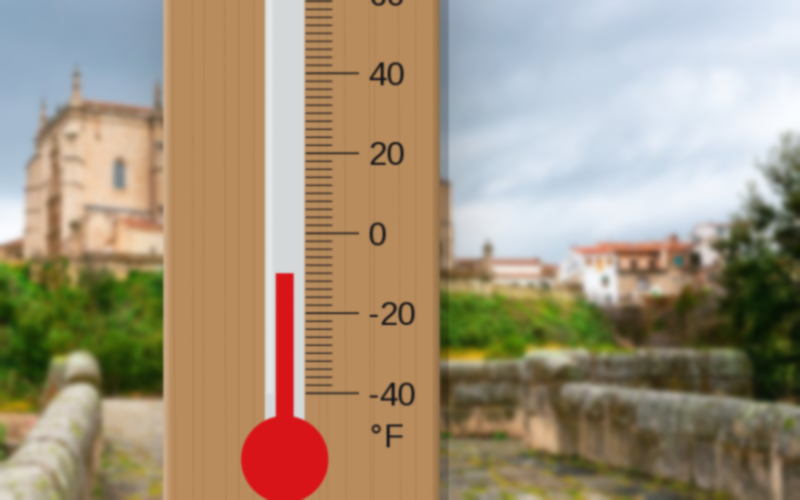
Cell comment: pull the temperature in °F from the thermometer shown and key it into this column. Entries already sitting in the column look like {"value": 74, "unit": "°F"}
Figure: {"value": -10, "unit": "°F"}
